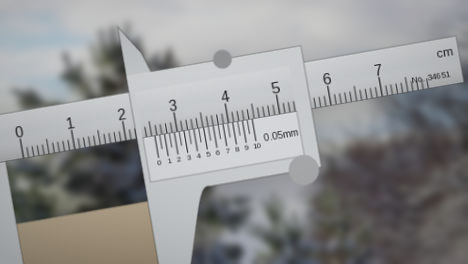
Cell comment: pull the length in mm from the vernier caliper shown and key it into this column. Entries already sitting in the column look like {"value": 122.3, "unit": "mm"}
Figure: {"value": 25.6, "unit": "mm"}
